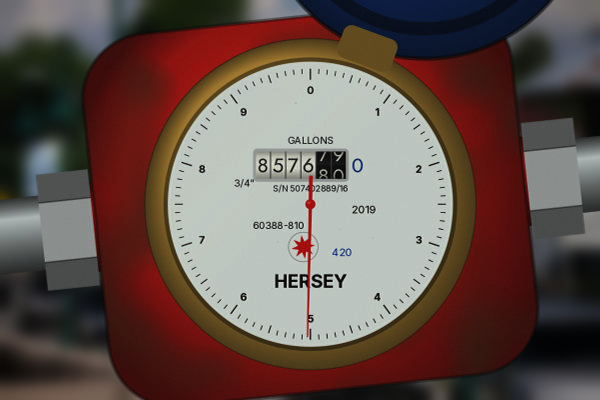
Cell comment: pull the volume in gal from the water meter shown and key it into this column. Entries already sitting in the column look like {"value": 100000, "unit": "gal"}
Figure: {"value": 8576795.0, "unit": "gal"}
